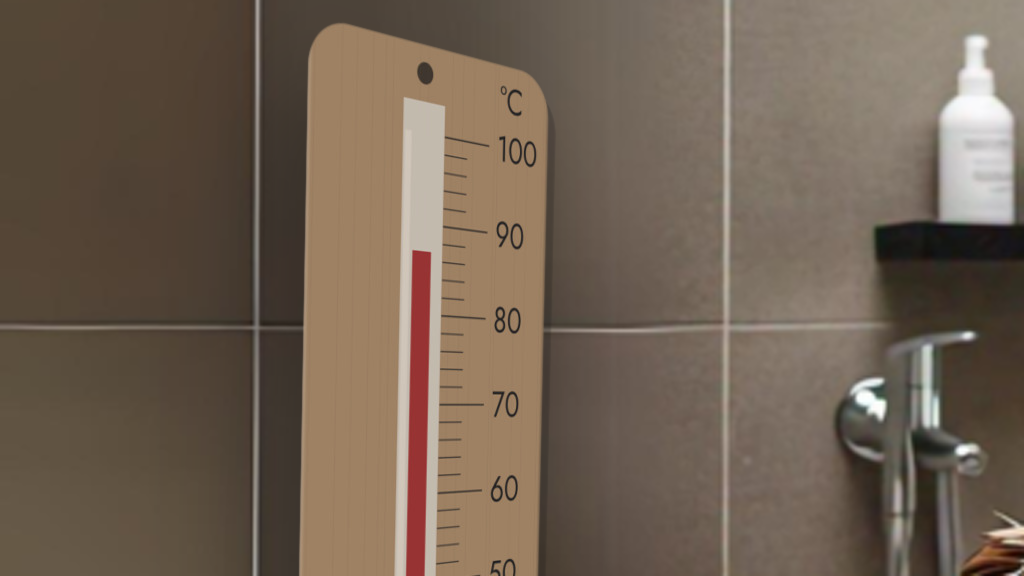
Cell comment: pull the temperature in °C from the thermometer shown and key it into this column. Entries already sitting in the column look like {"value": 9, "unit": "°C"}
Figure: {"value": 87, "unit": "°C"}
